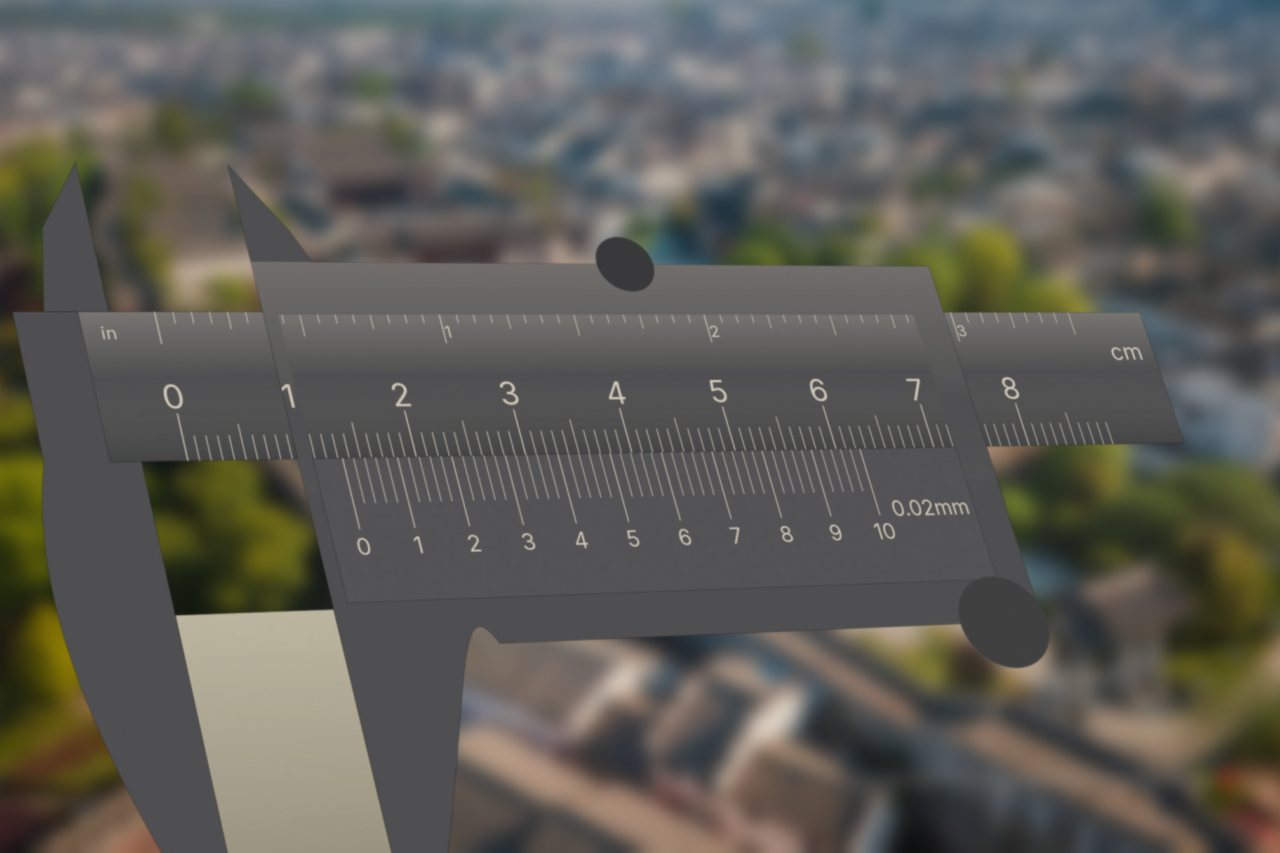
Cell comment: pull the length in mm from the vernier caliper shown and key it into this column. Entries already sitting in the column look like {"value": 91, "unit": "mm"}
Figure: {"value": 13.4, "unit": "mm"}
